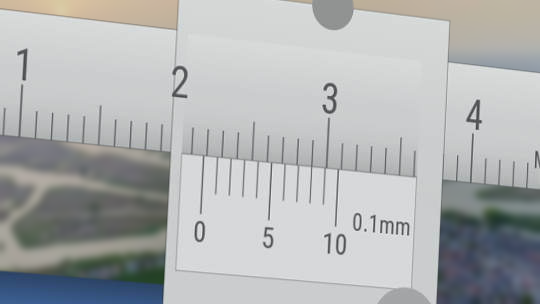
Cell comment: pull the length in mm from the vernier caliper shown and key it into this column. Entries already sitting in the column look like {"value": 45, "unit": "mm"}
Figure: {"value": 21.8, "unit": "mm"}
